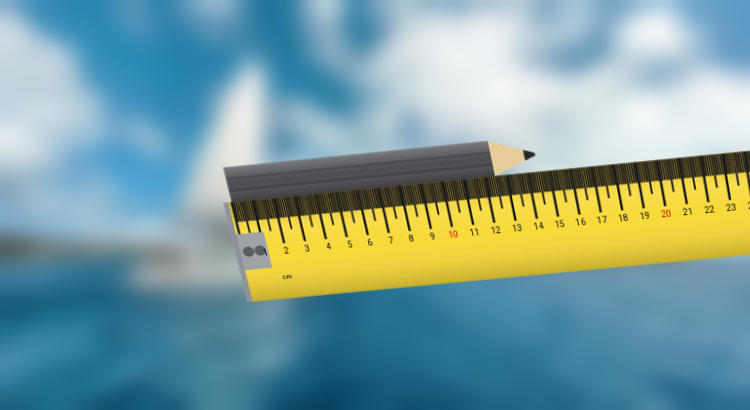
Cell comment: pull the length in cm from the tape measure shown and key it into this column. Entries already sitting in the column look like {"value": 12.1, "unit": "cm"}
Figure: {"value": 14.5, "unit": "cm"}
